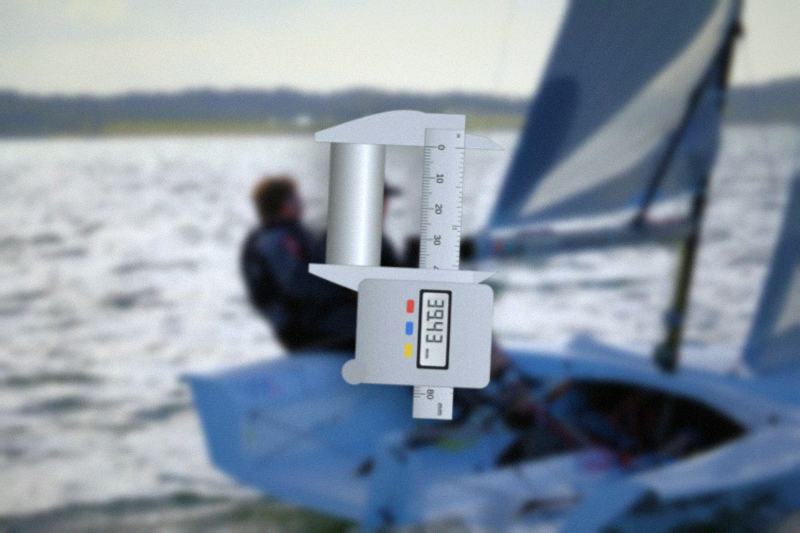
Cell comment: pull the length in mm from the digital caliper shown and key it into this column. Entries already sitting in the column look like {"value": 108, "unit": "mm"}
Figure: {"value": 39.43, "unit": "mm"}
